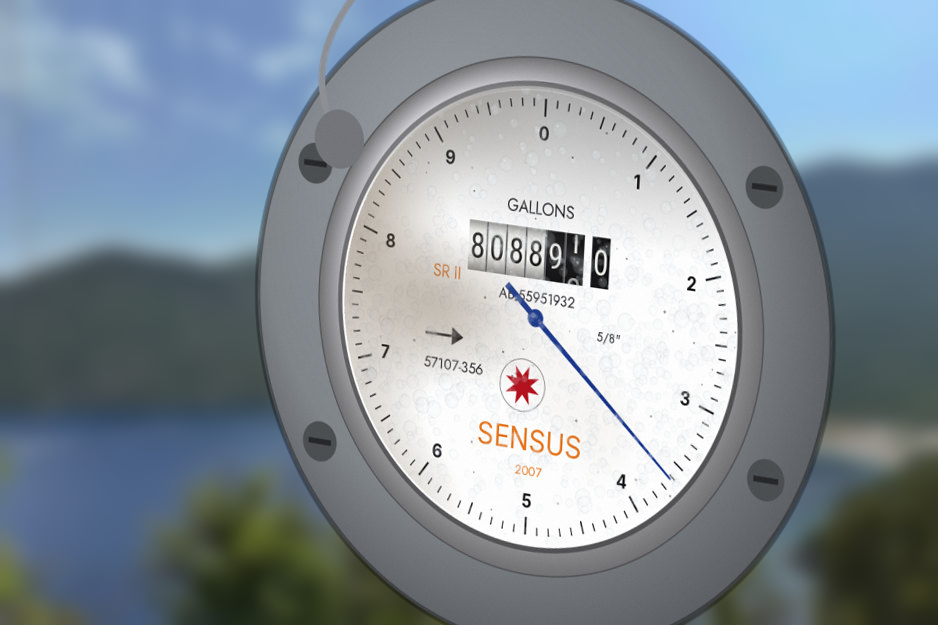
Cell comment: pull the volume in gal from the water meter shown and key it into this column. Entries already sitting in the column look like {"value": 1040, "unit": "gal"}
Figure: {"value": 8088913.6, "unit": "gal"}
